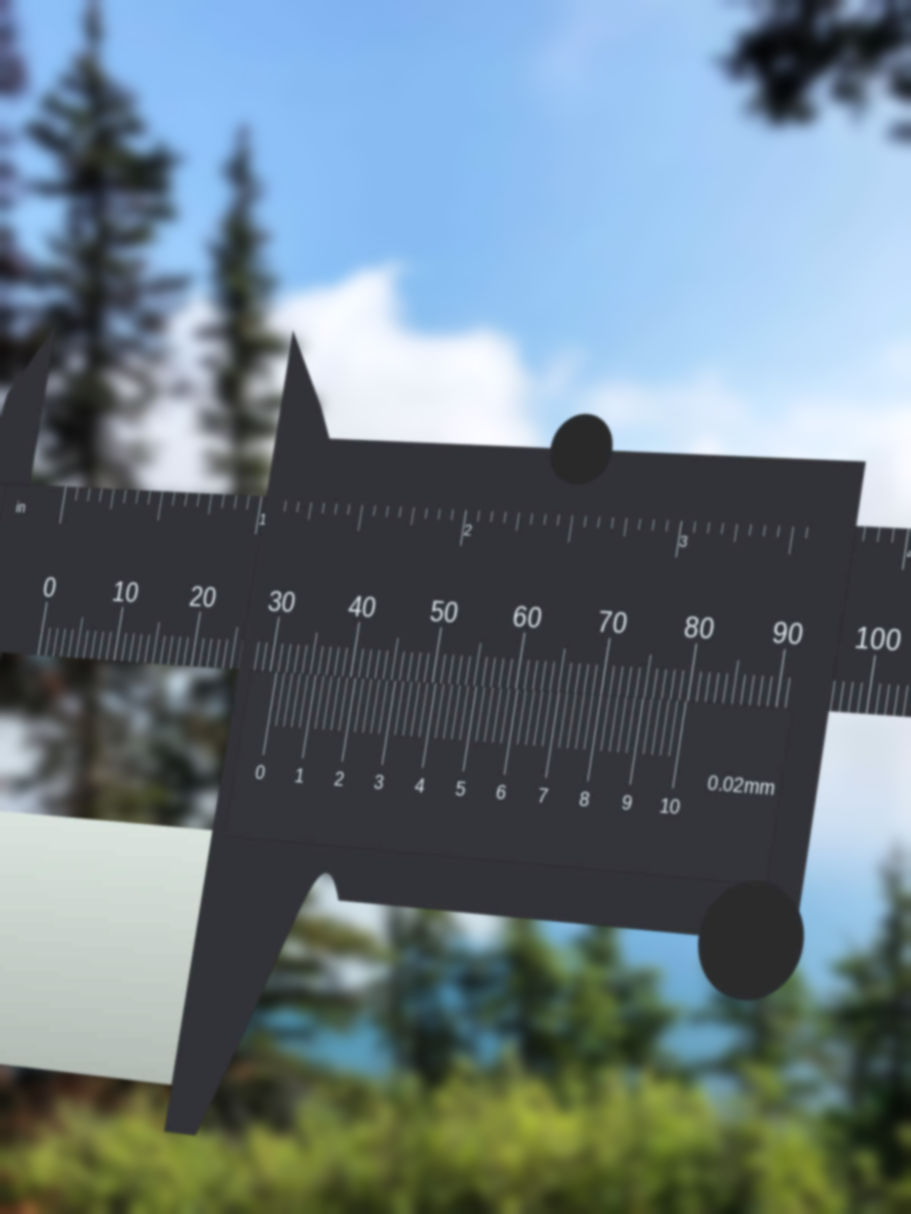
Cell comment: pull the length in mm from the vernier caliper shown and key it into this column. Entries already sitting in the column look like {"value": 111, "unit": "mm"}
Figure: {"value": 30.8, "unit": "mm"}
